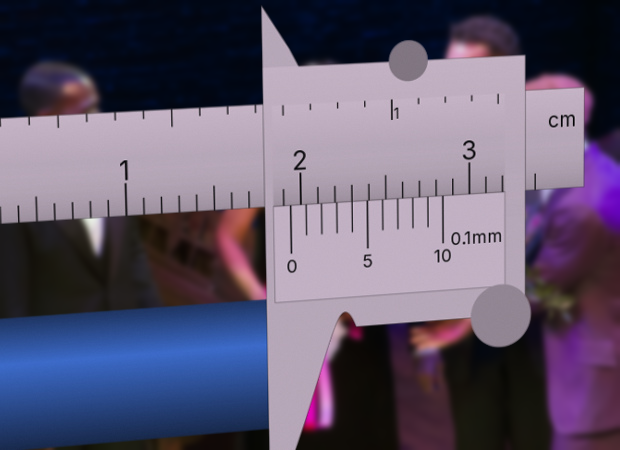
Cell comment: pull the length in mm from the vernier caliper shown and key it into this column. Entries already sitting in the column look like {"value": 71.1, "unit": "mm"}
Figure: {"value": 19.4, "unit": "mm"}
